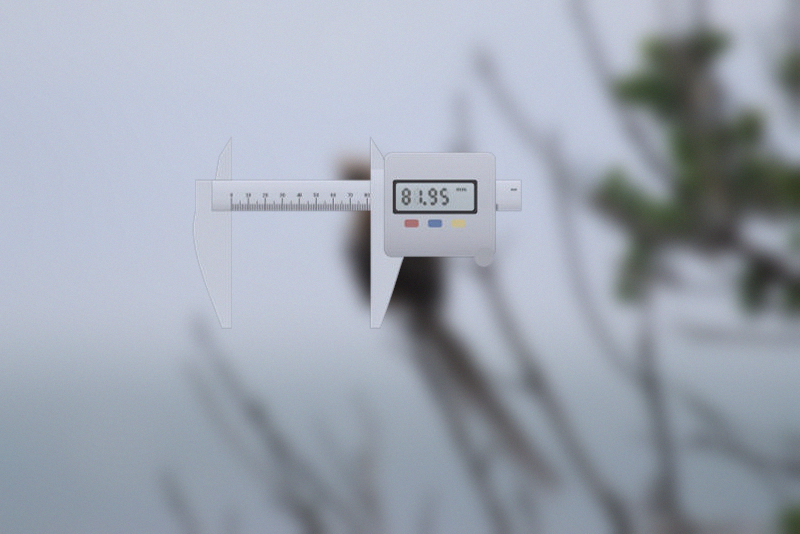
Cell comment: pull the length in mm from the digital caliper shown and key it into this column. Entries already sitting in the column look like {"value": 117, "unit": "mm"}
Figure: {"value": 81.95, "unit": "mm"}
